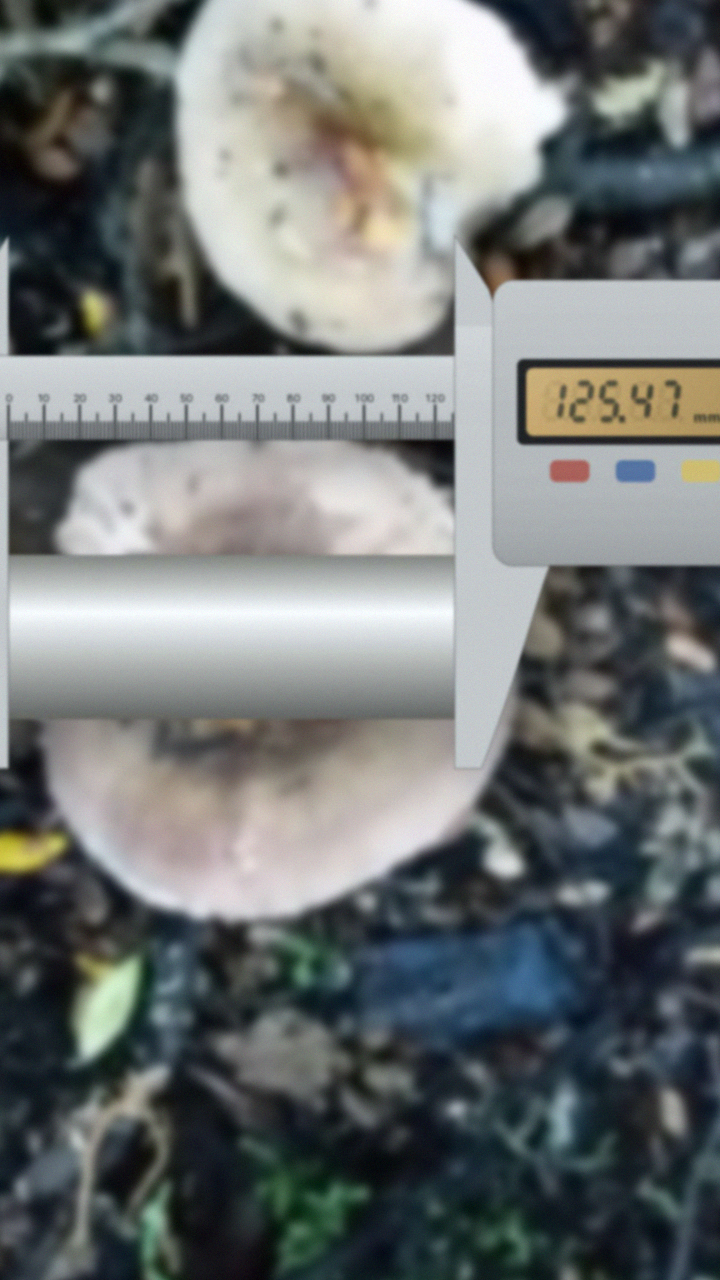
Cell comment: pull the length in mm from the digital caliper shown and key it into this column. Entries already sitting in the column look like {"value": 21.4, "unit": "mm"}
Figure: {"value": 125.47, "unit": "mm"}
